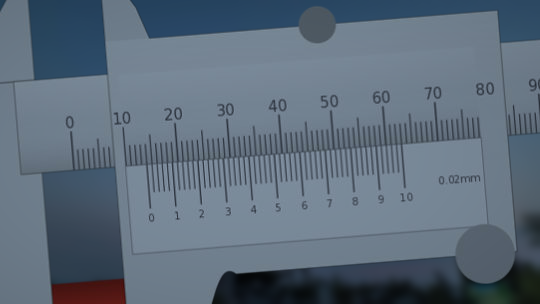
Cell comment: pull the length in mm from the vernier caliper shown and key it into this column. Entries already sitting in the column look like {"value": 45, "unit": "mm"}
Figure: {"value": 14.0, "unit": "mm"}
